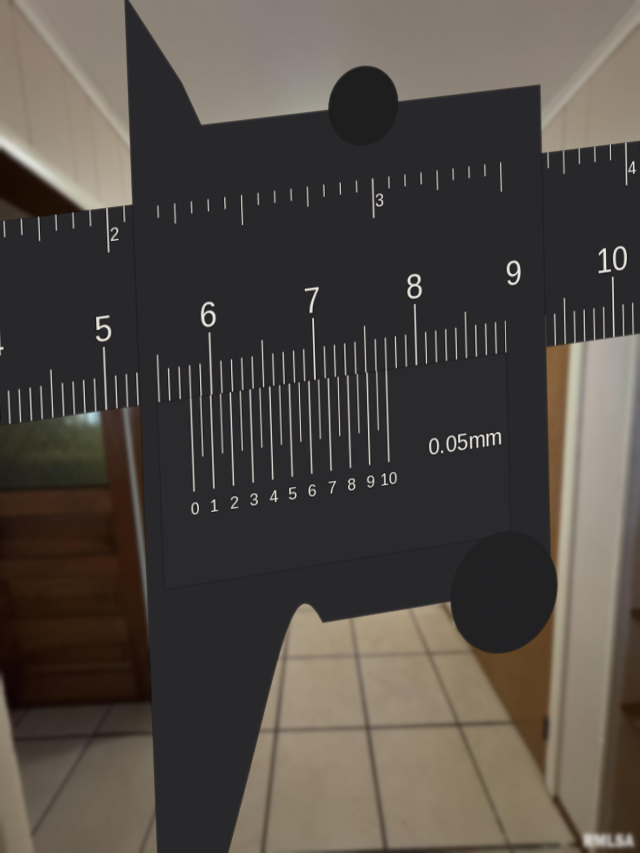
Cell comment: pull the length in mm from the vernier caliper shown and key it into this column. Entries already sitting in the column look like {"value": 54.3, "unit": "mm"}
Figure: {"value": 58.0, "unit": "mm"}
